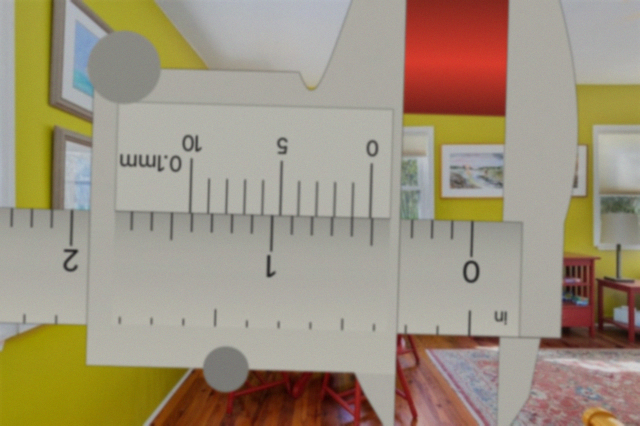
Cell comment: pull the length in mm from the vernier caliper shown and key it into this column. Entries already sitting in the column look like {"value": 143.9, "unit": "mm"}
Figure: {"value": 5.1, "unit": "mm"}
